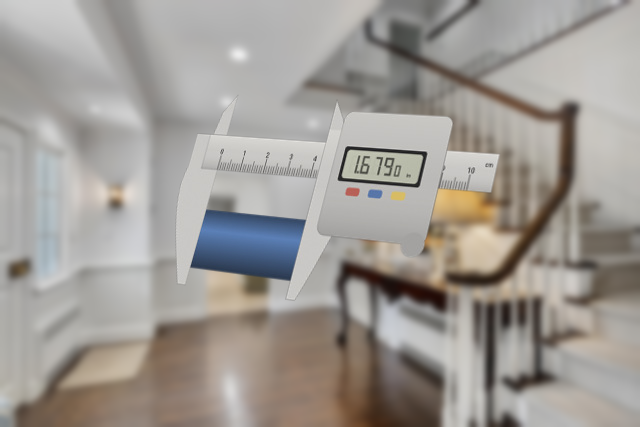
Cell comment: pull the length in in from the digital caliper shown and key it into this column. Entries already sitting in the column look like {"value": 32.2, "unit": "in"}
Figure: {"value": 1.6790, "unit": "in"}
